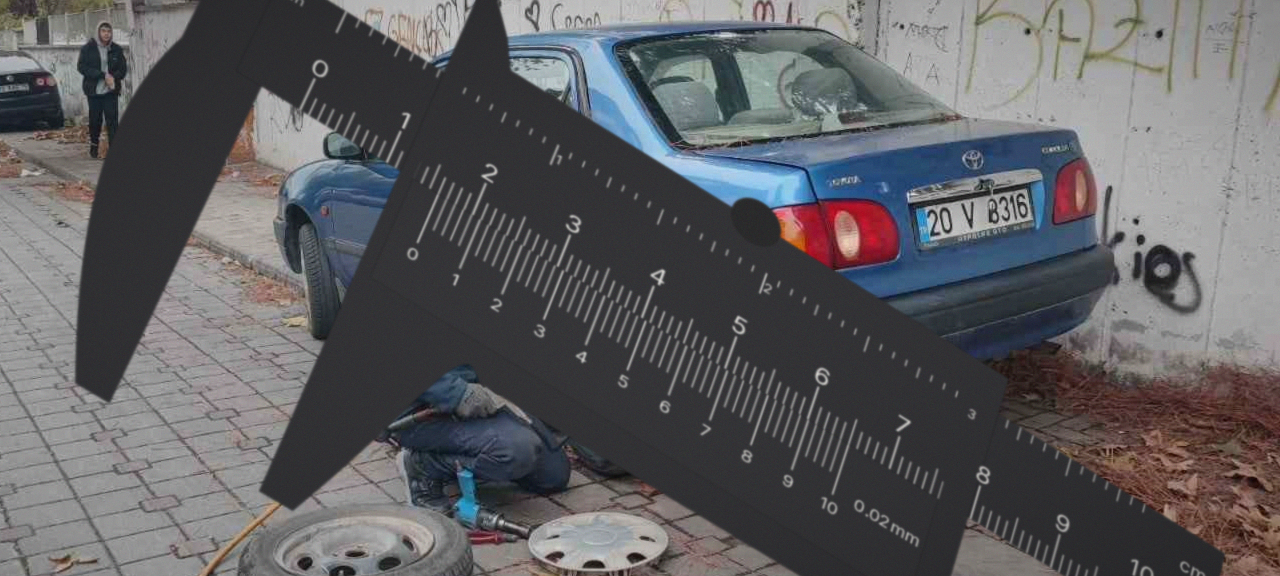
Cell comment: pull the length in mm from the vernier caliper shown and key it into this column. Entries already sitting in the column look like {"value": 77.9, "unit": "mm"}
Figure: {"value": 16.0, "unit": "mm"}
